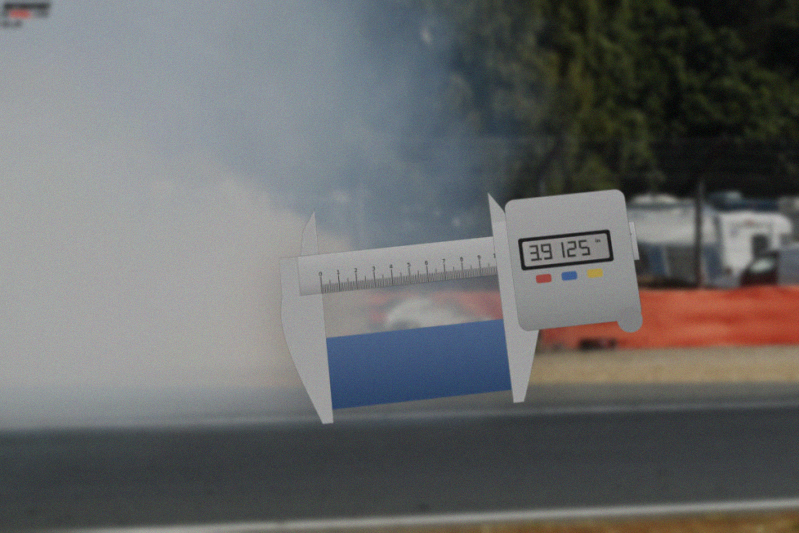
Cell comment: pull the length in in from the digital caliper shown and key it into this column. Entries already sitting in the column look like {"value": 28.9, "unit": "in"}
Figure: {"value": 3.9125, "unit": "in"}
